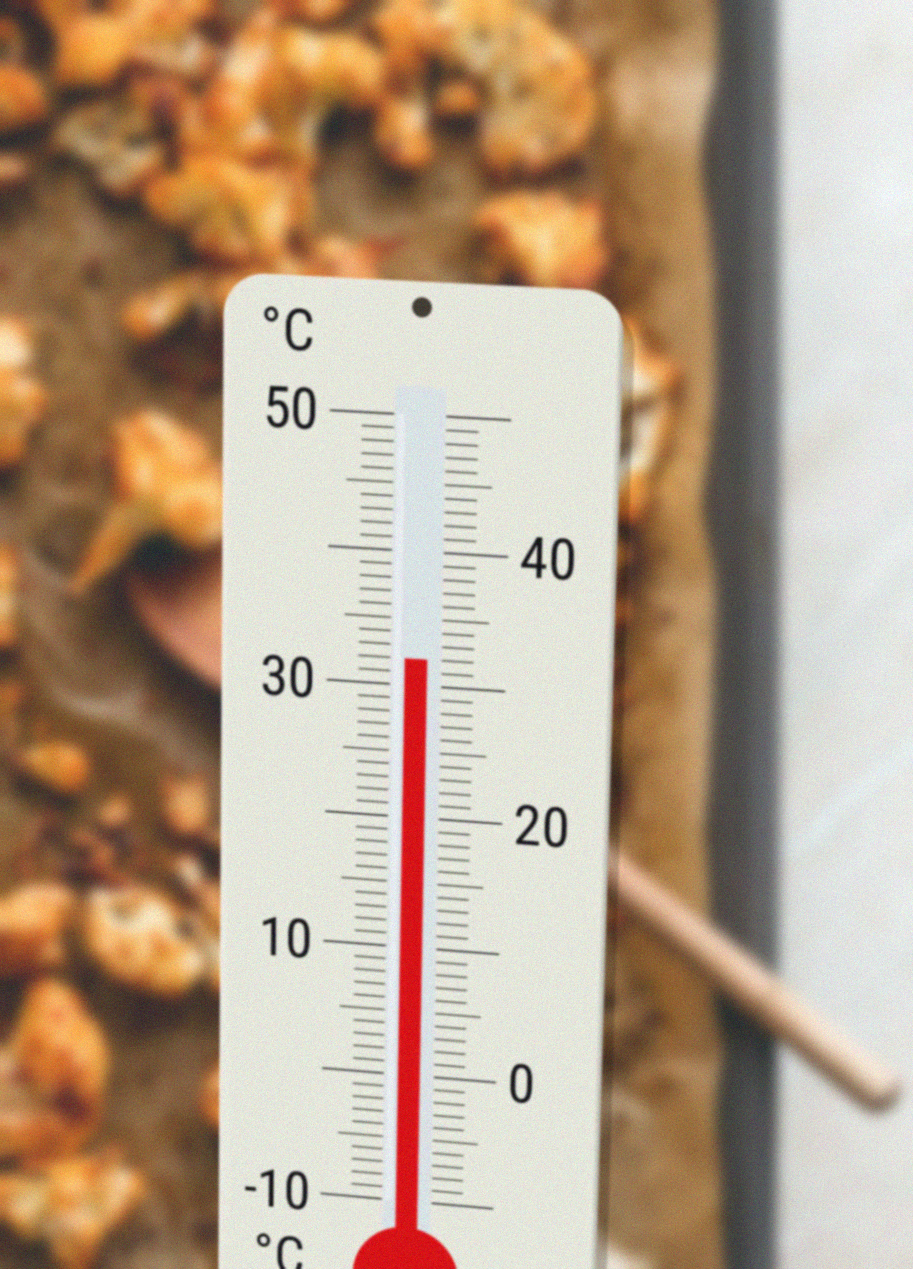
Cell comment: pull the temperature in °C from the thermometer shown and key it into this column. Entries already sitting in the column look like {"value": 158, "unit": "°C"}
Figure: {"value": 32, "unit": "°C"}
